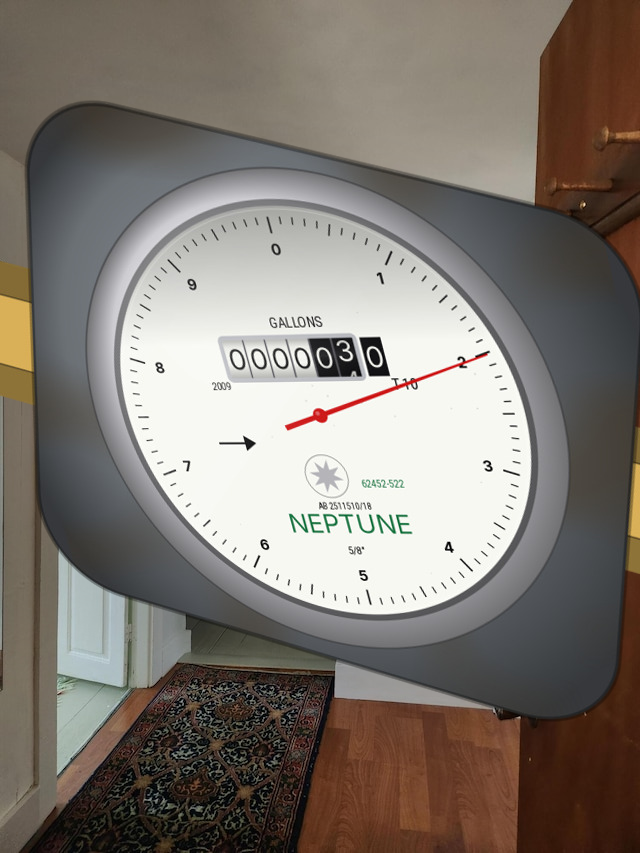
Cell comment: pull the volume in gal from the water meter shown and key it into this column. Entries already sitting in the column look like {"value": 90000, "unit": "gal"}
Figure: {"value": 32.0, "unit": "gal"}
